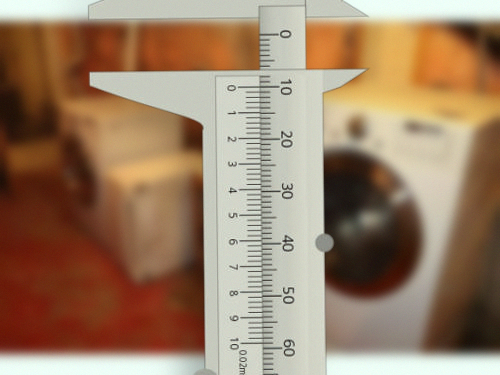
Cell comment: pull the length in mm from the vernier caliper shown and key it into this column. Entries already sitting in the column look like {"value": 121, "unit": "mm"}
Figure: {"value": 10.0, "unit": "mm"}
